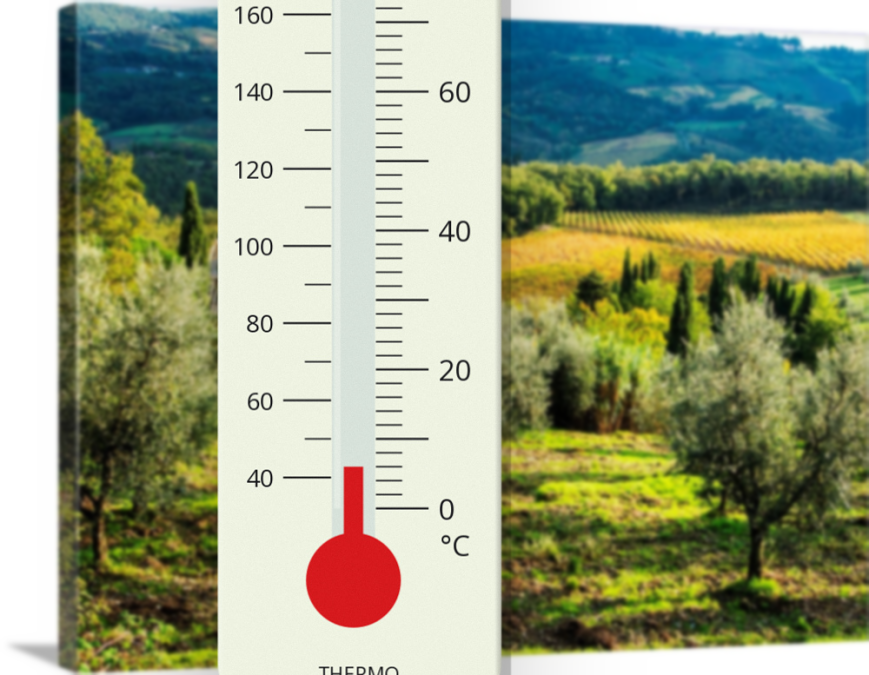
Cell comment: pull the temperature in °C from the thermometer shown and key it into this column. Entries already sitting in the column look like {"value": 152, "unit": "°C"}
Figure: {"value": 6, "unit": "°C"}
